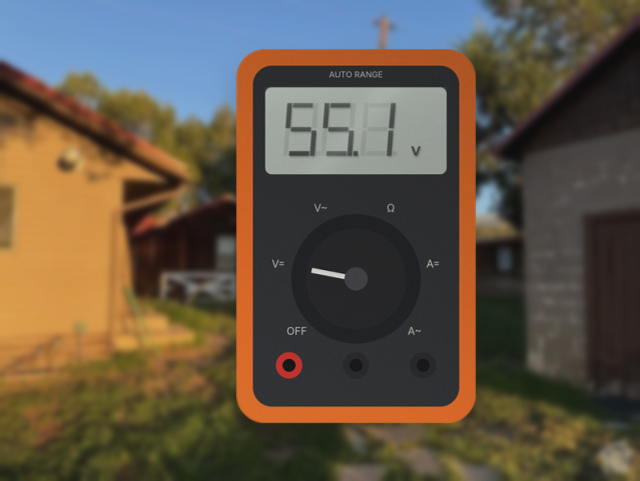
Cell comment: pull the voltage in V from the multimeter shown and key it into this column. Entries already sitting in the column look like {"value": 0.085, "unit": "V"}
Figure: {"value": 55.1, "unit": "V"}
